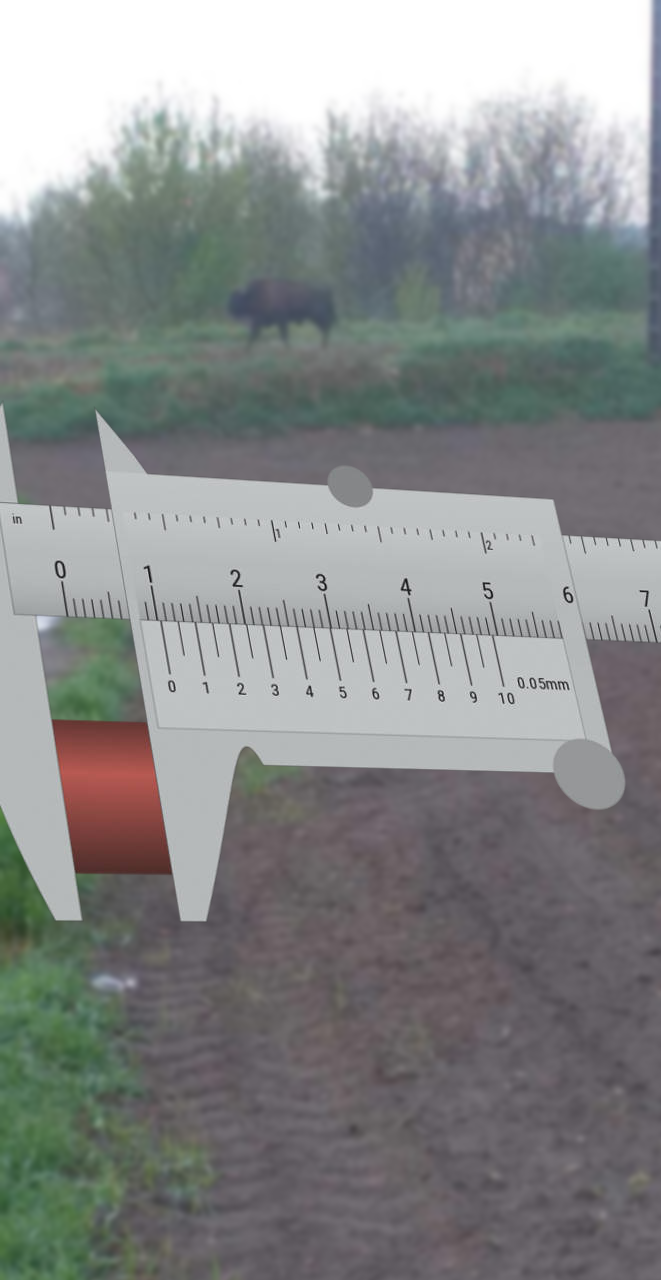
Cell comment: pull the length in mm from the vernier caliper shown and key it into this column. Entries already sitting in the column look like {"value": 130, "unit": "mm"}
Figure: {"value": 10.4, "unit": "mm"}
